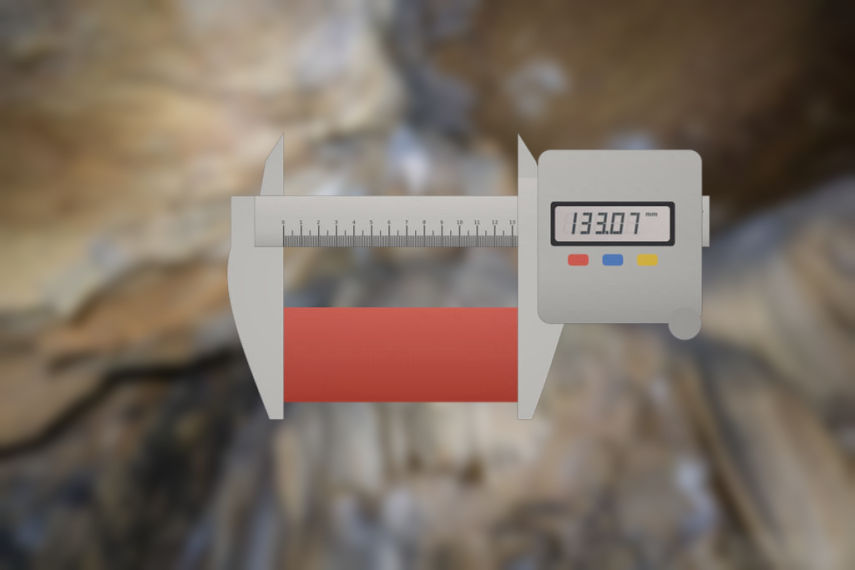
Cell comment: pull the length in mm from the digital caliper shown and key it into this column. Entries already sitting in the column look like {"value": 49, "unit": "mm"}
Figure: {"value": 133.07, "unit": "mm"}
